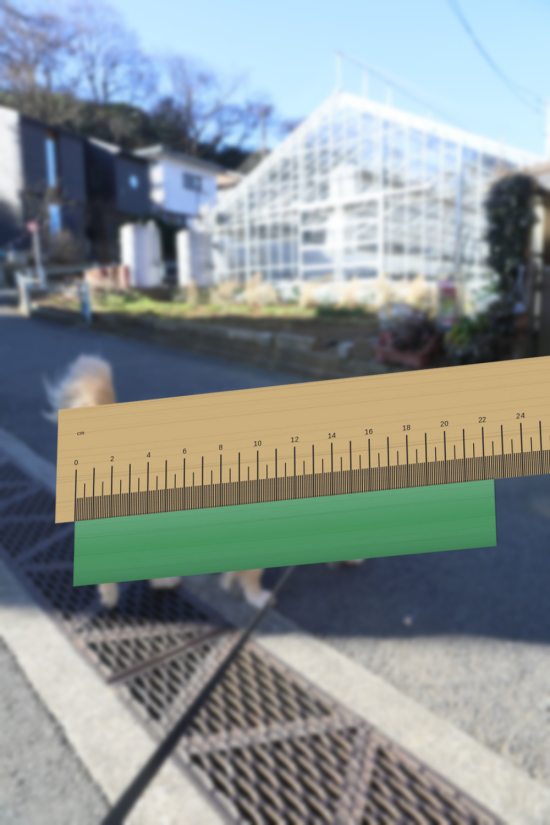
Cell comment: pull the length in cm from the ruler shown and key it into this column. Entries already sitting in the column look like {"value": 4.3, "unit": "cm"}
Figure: {"value": 22.5, "unit": "cm"}
